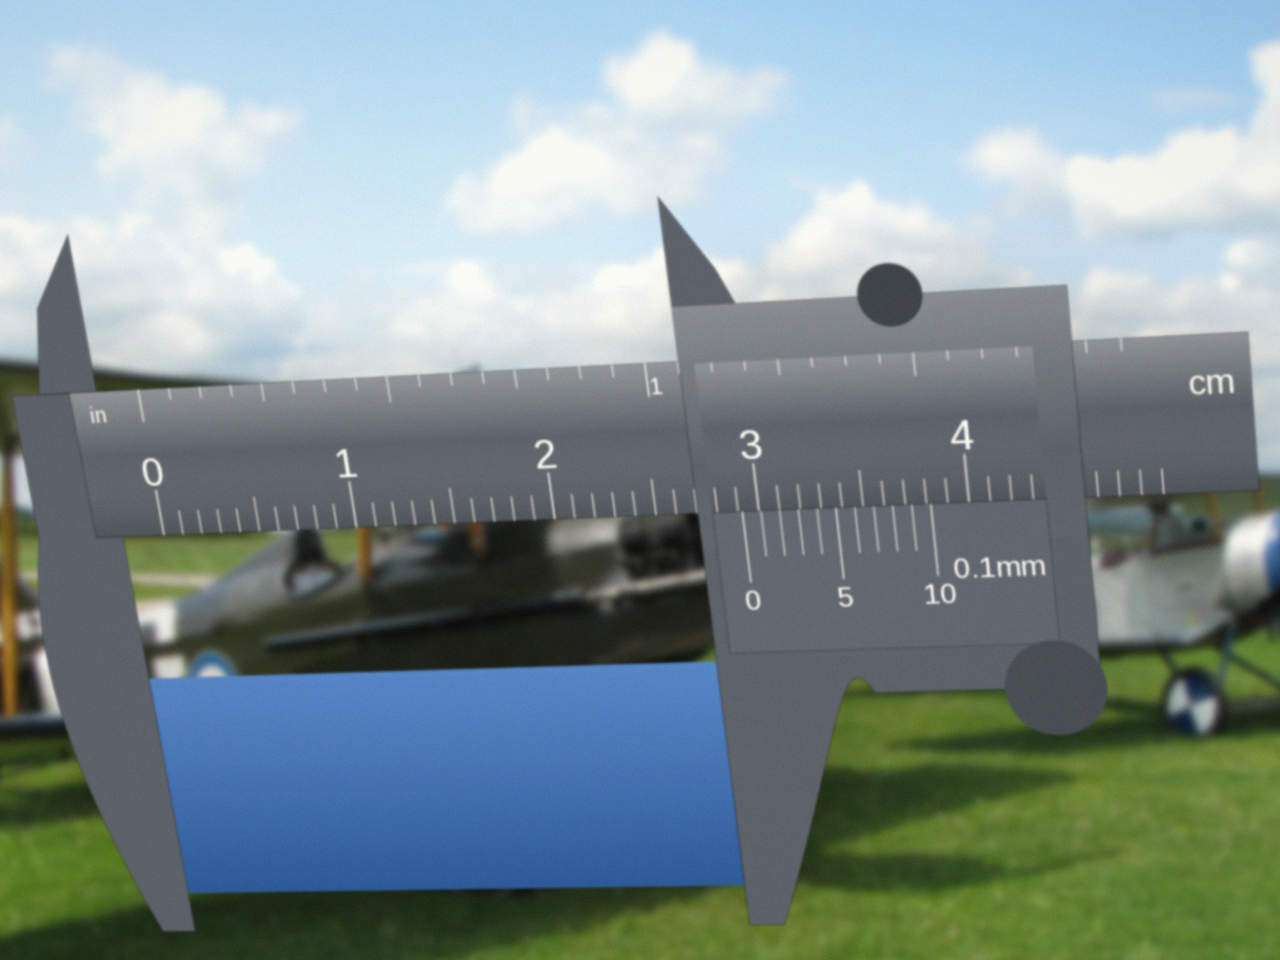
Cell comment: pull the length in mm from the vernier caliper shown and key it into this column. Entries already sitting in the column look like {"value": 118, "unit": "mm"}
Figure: {"value": 29.2, "unit": "mm"}
